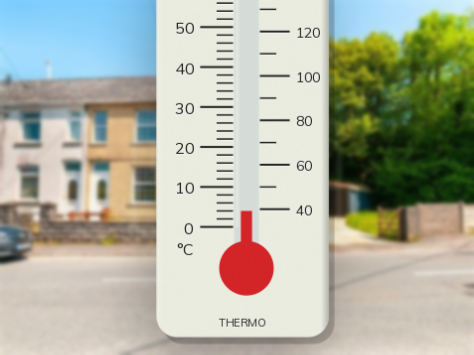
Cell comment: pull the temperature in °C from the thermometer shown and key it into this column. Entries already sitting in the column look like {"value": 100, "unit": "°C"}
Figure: {"value": 4, "unit": "°C"}
